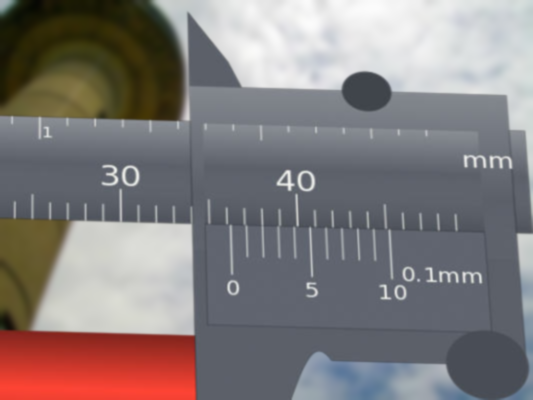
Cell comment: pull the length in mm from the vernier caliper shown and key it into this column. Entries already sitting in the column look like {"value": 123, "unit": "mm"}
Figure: {"value": 36.2, "unit": "mm"}
